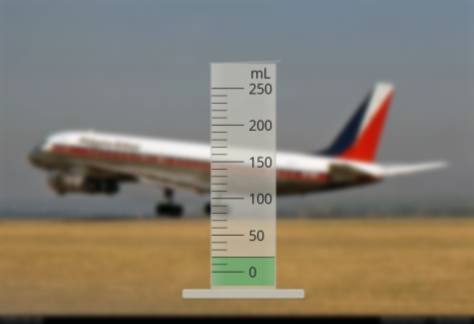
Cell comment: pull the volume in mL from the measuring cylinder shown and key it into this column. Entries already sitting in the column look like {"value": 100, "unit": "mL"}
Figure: {"value": 20, "unit": "mL"}
